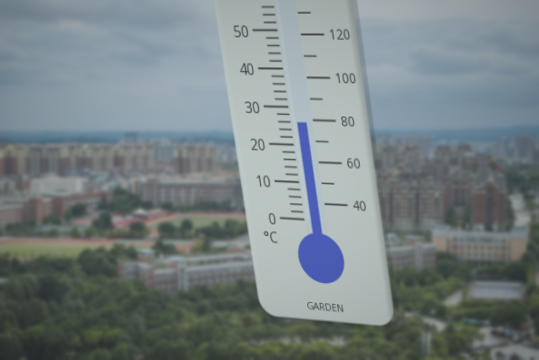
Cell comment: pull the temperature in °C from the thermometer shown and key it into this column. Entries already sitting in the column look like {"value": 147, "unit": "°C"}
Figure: {"value": 26, "unit": "°C"}
